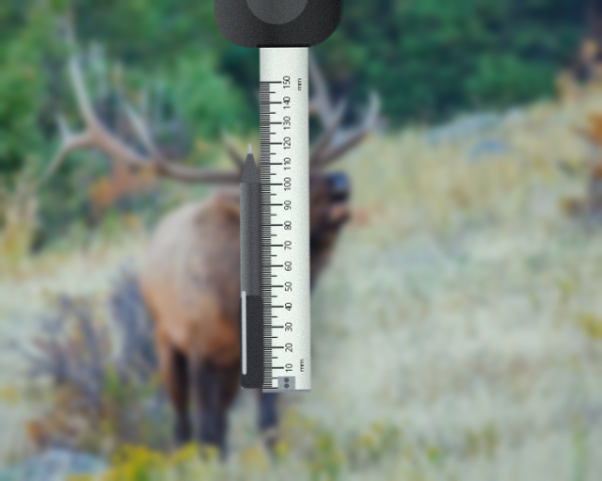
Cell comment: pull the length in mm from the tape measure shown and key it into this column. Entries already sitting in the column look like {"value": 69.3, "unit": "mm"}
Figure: {"value": 120, "unit": "mm"}
